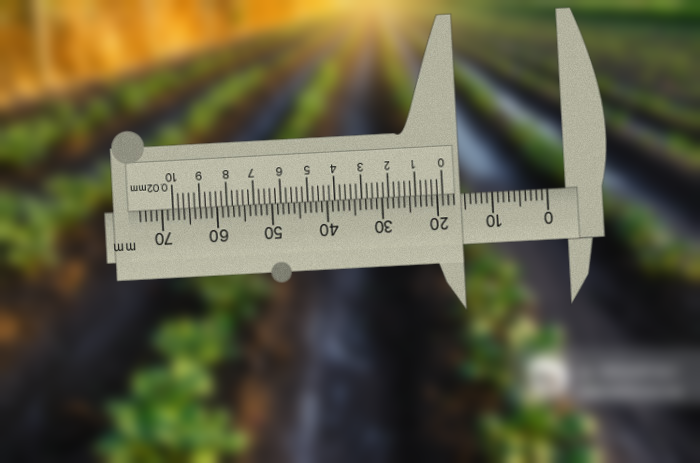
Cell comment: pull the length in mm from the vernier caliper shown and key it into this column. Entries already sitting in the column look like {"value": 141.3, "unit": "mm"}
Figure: {"value": 19.0, "unit": "mm"}
